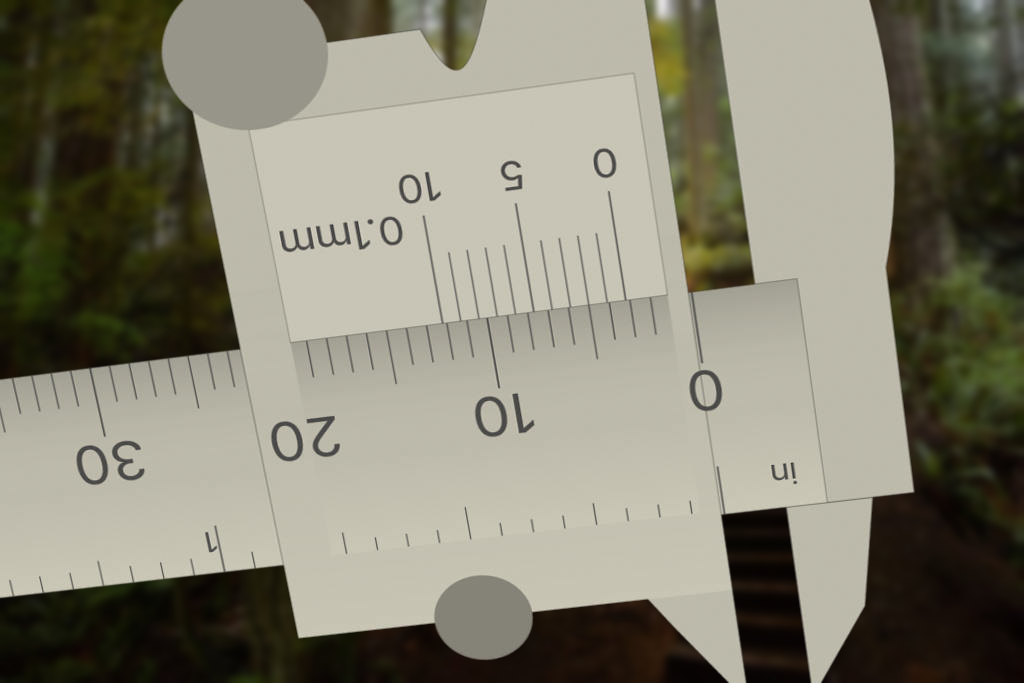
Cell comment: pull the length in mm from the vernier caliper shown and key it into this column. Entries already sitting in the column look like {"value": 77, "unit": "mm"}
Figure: {"value": 3.2, "unit": "mm"}
